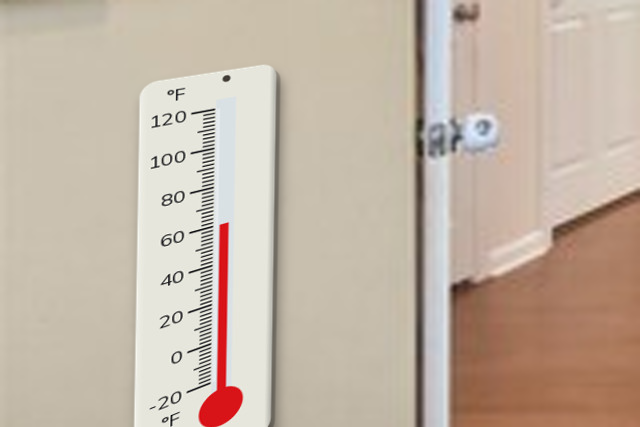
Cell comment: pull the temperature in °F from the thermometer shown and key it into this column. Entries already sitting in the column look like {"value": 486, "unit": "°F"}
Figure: {"value": 60, "unit": "°F"}
